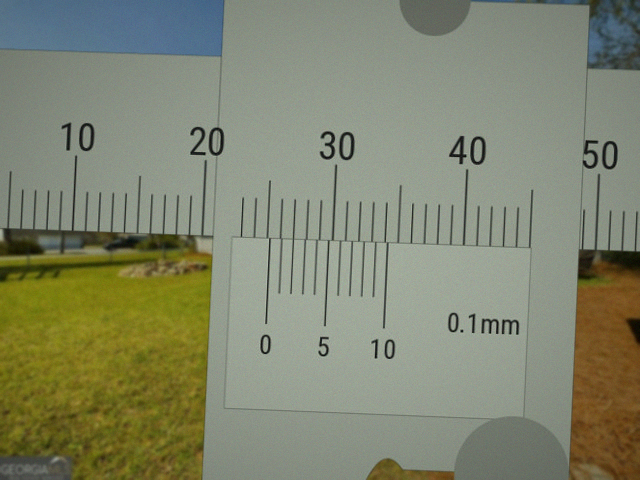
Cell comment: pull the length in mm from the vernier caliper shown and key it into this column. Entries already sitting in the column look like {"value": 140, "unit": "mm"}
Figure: {"value": 25.2, "unit": "mm"}
